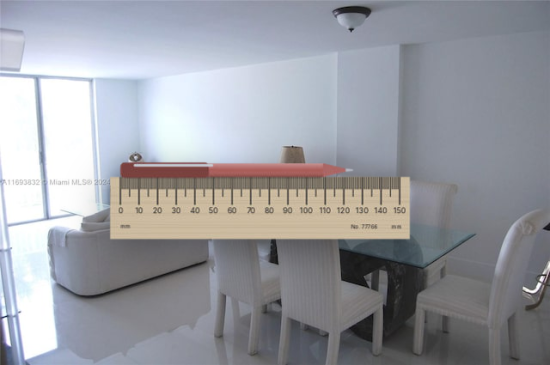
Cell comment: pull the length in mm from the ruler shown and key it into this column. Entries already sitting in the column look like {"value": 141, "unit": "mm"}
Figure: {"value": 125, "unit": "mm"}
